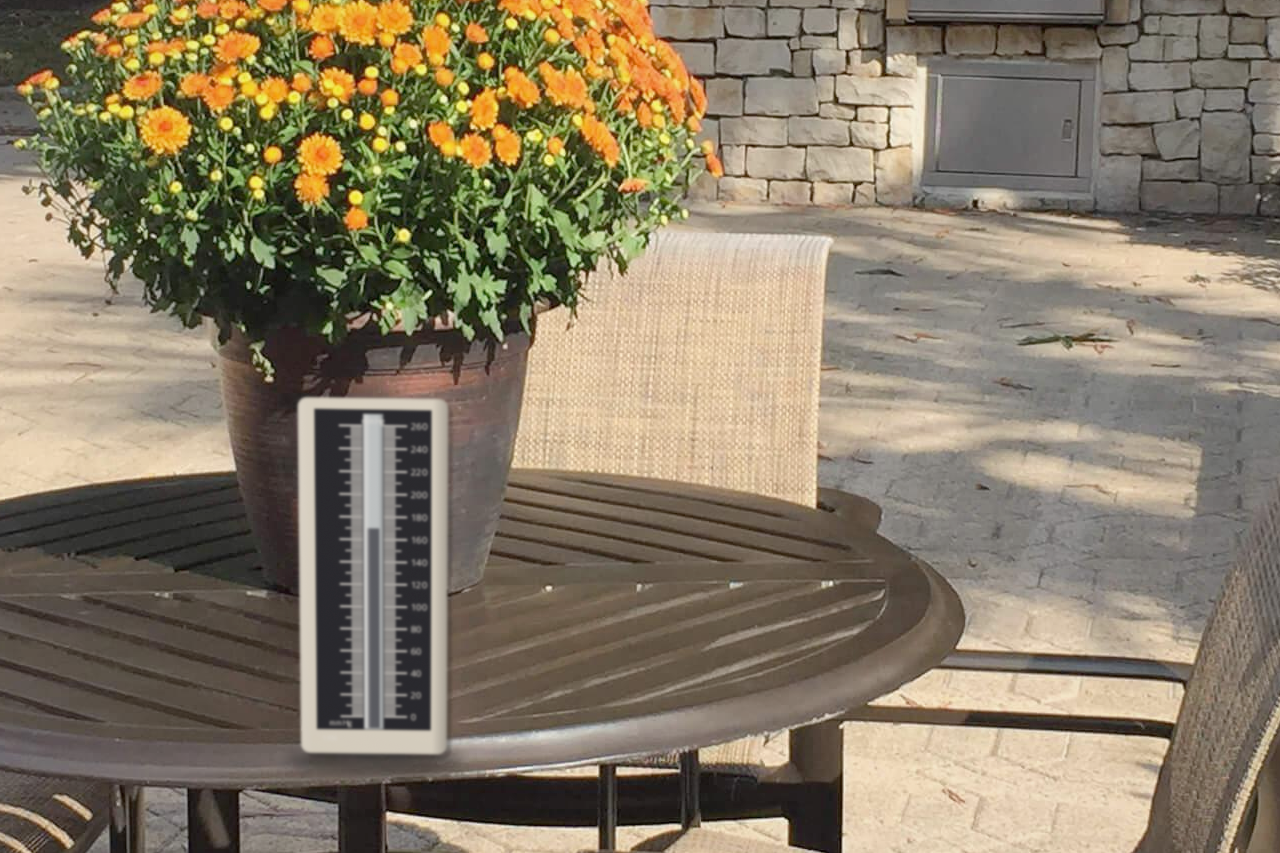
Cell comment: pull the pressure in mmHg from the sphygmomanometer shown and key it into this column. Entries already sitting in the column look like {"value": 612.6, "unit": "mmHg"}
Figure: {"value": 170, "unit": "mmHg"}
